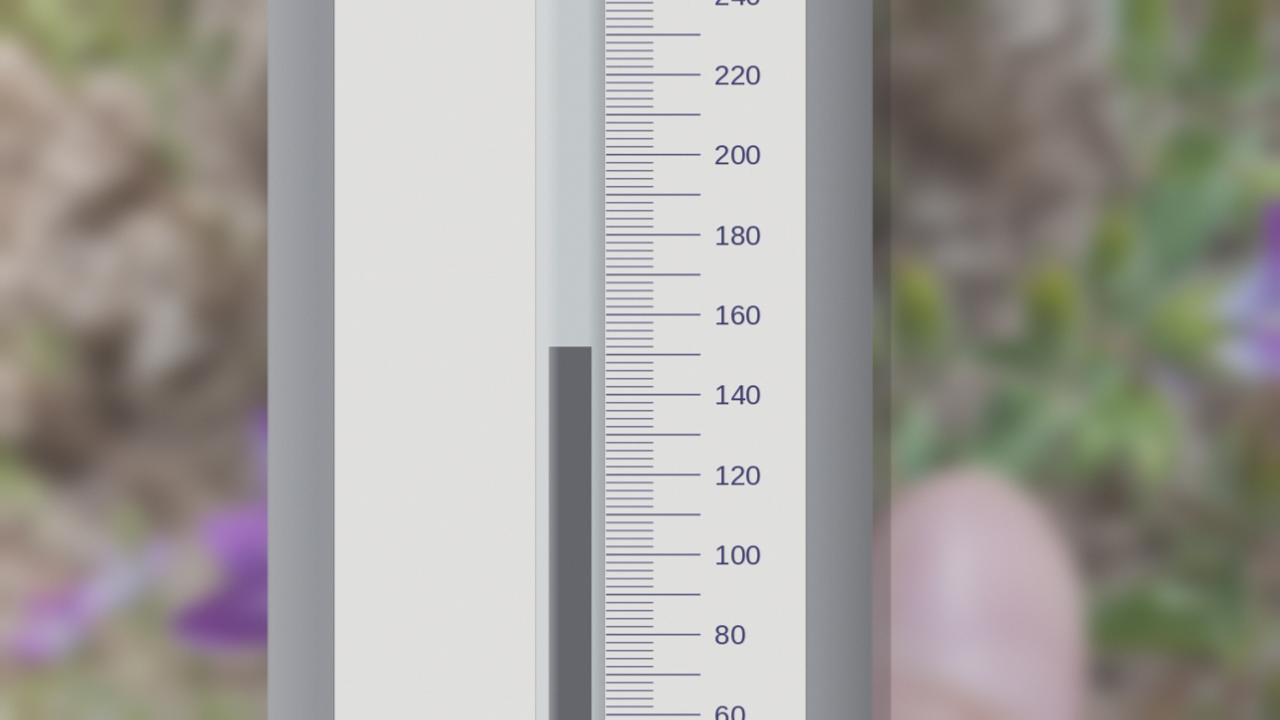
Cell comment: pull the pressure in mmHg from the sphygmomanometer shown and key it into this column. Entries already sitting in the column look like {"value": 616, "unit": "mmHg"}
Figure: {"value": 152, "unit": "mmHg"}
